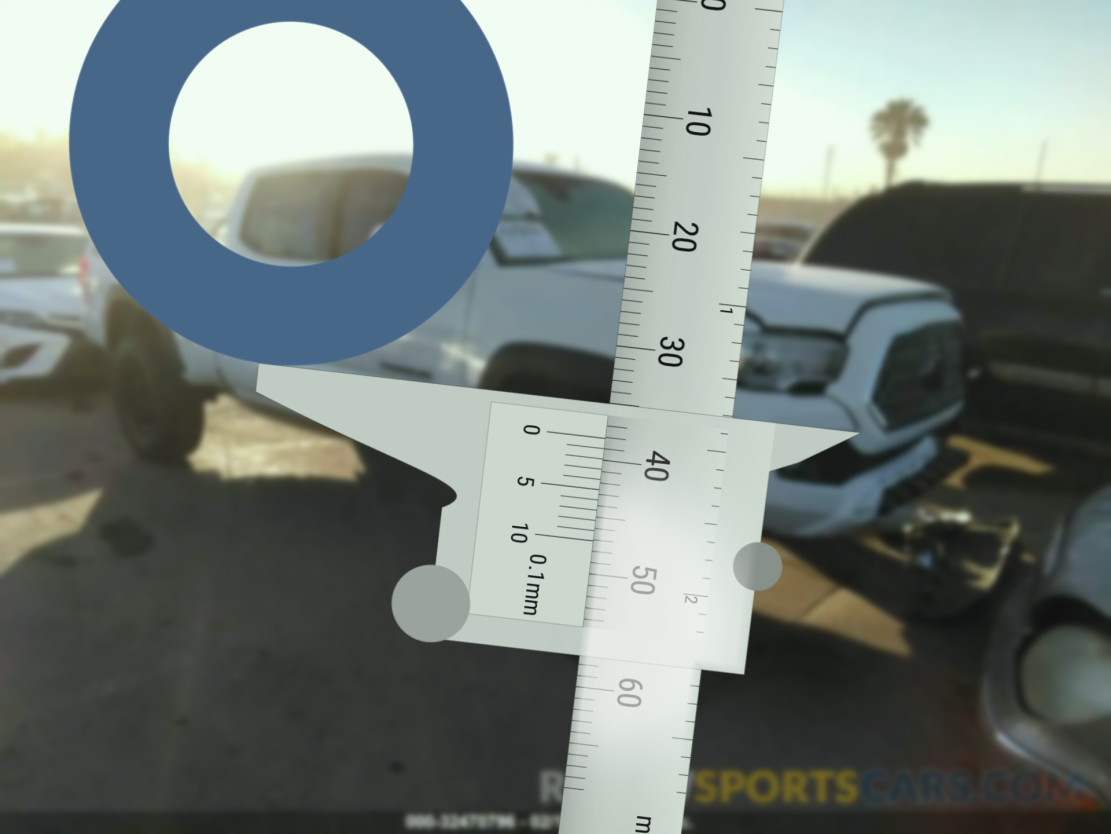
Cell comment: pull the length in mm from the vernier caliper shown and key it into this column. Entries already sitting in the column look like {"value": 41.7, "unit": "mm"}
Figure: {"value": 38.1, "unit": "mm"}
